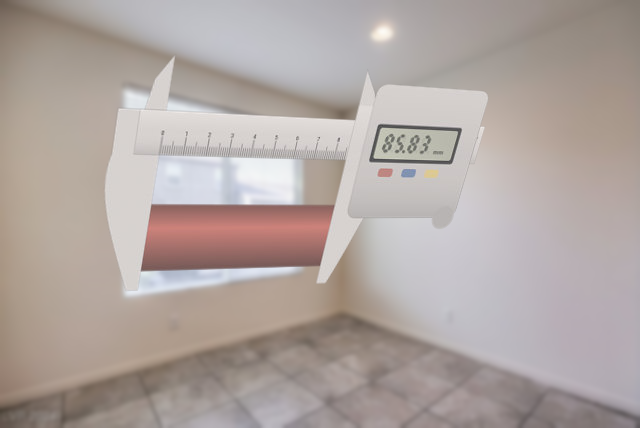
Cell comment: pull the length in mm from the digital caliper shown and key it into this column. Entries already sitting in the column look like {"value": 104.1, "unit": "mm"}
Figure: {"value": 85.83, "unit": "mm"}
